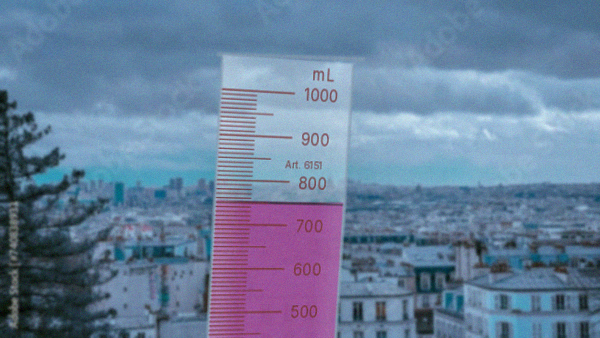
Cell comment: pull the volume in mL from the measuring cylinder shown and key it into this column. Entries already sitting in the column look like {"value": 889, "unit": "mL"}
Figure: {"value": 750, "unit": "mL"}
